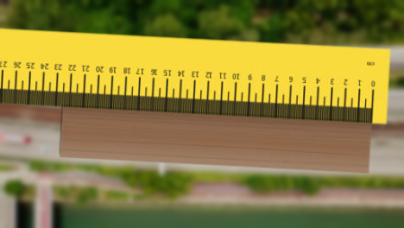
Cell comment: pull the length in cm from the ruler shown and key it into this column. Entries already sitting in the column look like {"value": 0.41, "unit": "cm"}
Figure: {"value": 22.5, "unit": "cm"}
